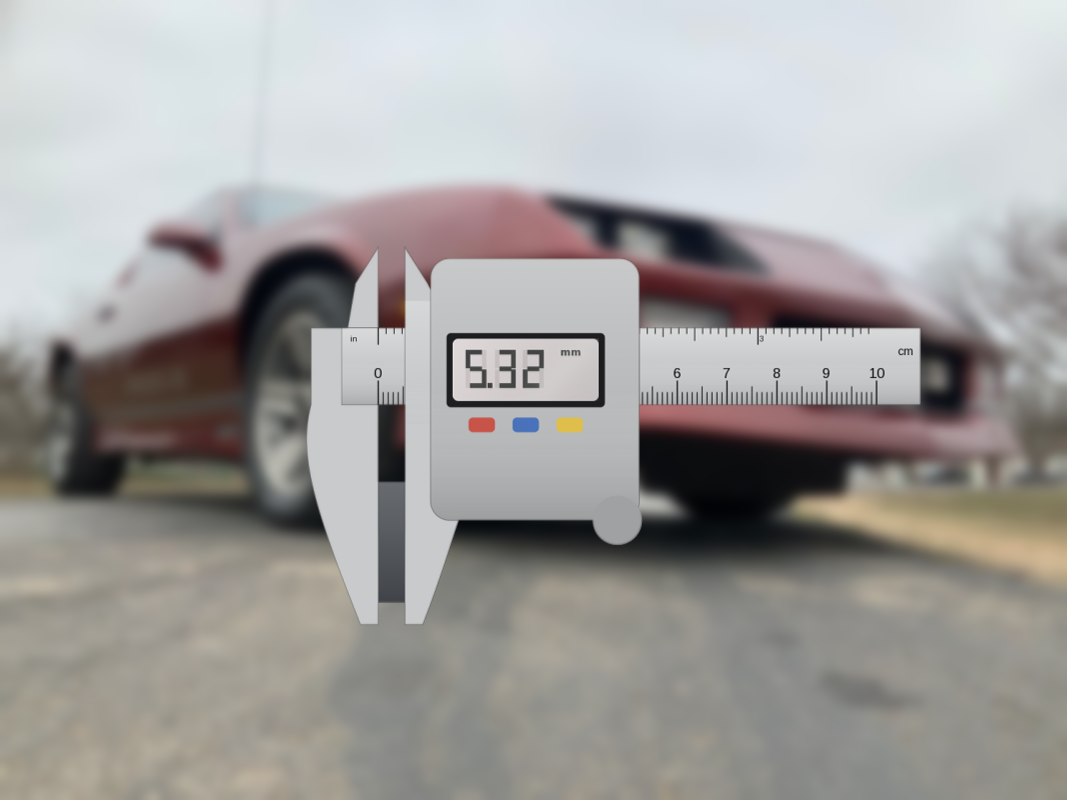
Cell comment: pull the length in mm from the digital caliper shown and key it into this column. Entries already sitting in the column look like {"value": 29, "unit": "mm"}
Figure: {"value": 5.32, "unit": "mm"}
